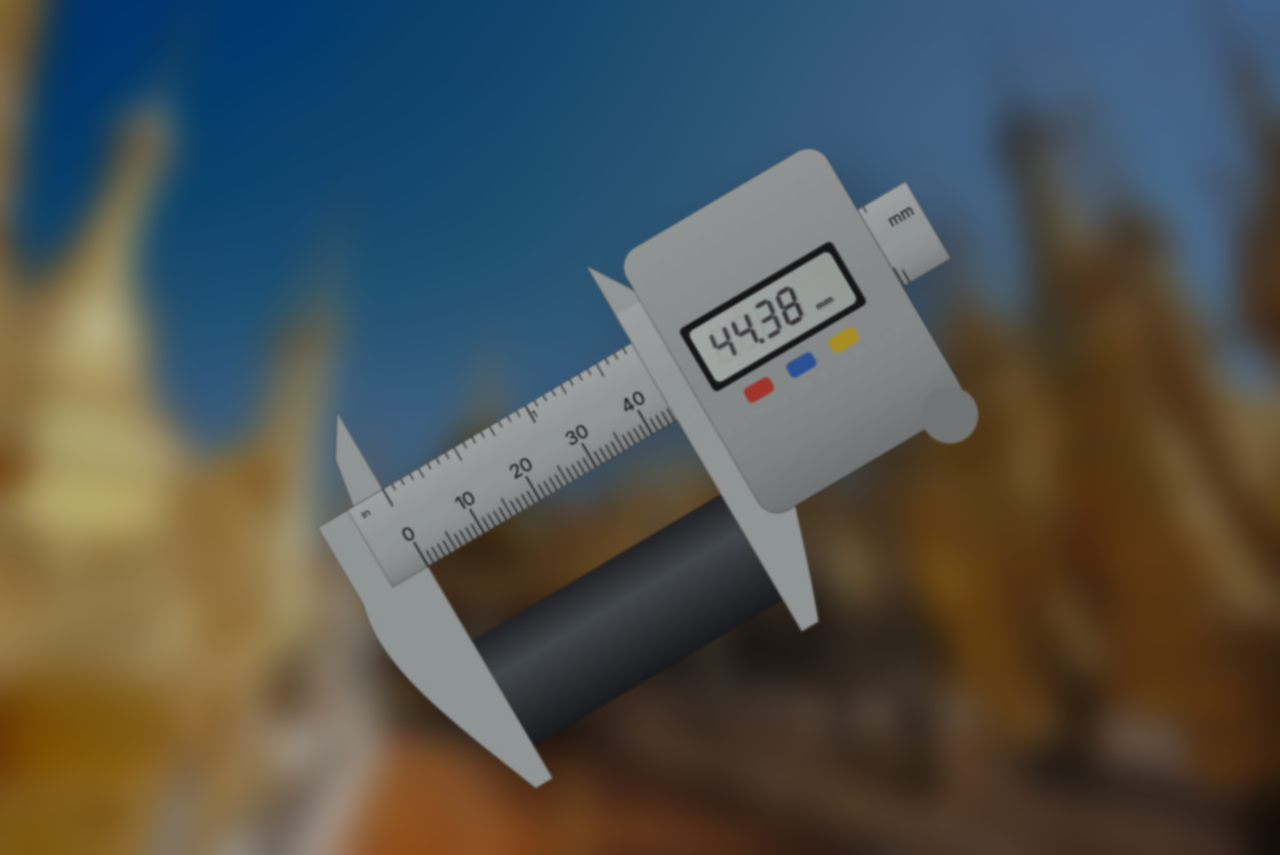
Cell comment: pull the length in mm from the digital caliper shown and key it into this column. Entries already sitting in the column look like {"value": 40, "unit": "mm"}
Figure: {"value": 44.38, "unit": "mm"}
